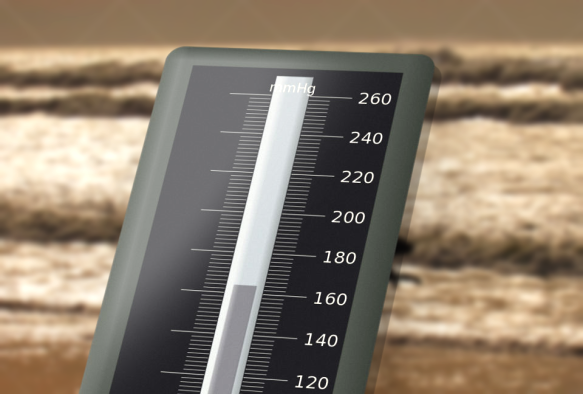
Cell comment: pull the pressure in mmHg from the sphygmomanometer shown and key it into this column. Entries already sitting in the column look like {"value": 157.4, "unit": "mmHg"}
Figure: {"value": 164, "unit": "mmHg"}
